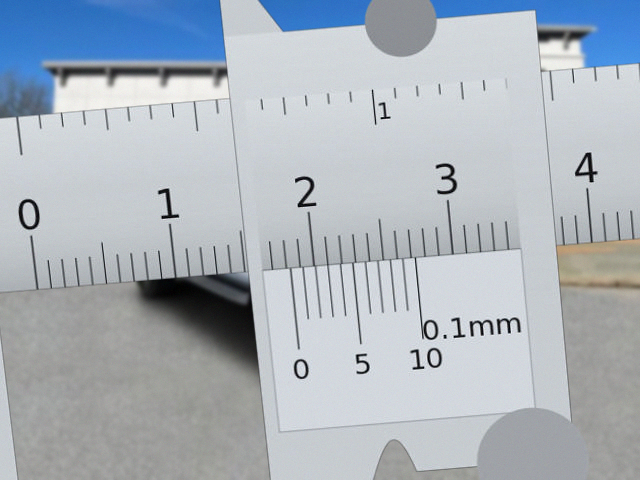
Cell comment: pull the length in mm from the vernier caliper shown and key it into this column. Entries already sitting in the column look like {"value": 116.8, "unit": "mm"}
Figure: {"value": 18.3, "unit": "mm"}
